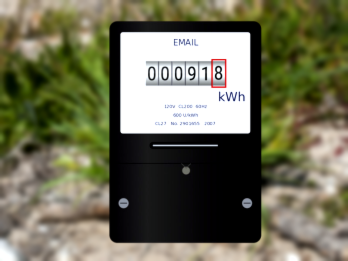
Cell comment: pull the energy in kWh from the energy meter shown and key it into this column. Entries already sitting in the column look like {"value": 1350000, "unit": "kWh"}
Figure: {"value": 91.8, "unit": "kWh"}
